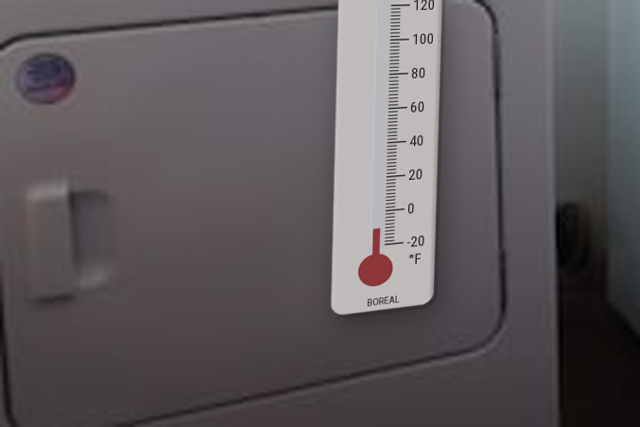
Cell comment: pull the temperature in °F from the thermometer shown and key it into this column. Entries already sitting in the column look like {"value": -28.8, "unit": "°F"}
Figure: {"value": -10, "unit": "°F"}
